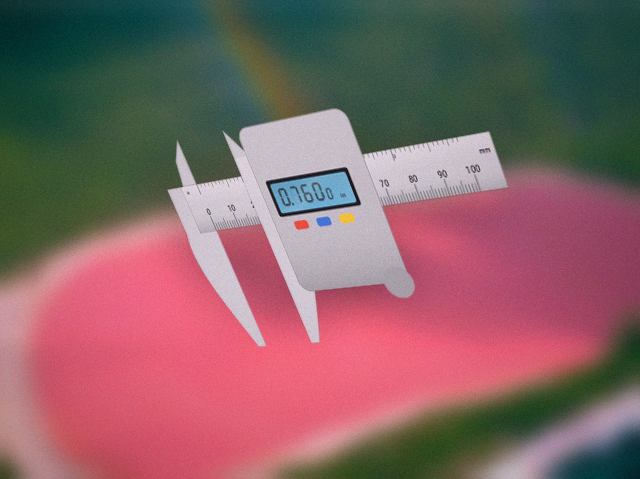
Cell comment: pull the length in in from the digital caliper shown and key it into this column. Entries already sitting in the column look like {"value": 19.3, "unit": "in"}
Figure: {"value": 0.7600, "unit": "in"}
